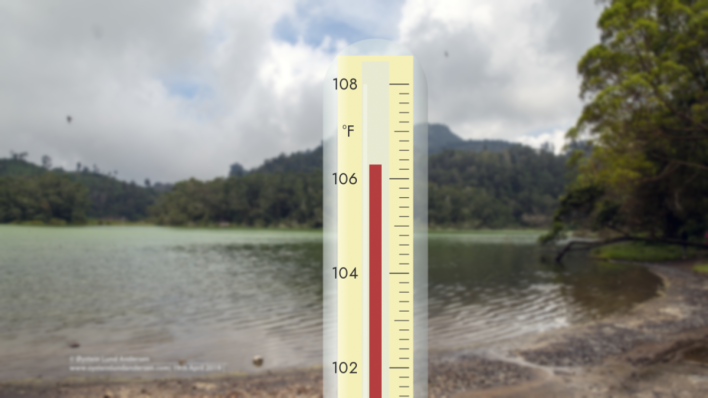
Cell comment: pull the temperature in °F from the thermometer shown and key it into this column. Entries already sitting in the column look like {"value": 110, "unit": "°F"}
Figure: {"value": 106.3, "unit": "°F"}
